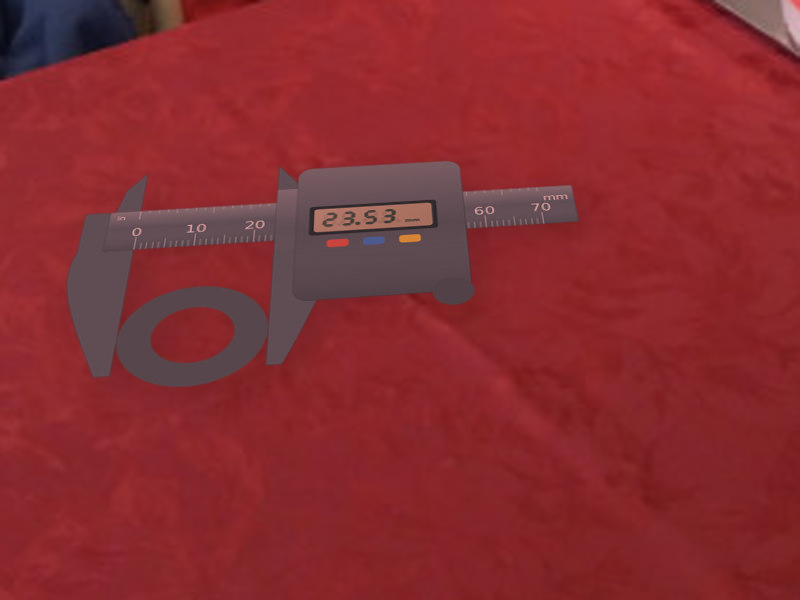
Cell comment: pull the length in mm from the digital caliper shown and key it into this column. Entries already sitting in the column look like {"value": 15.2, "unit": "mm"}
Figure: {"value": 23.53, "unit": "mm"}
